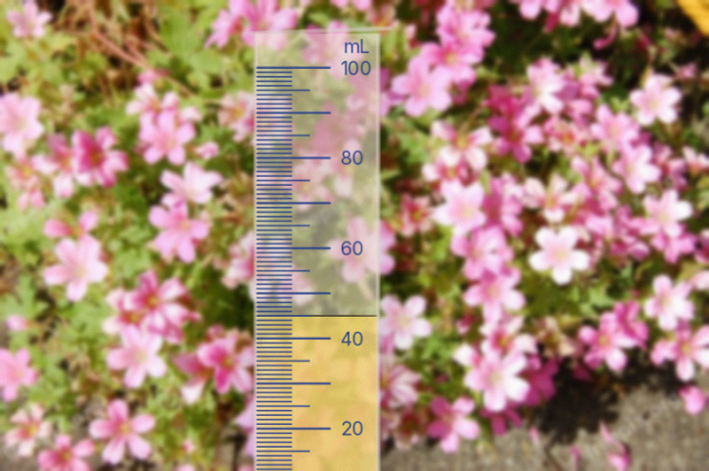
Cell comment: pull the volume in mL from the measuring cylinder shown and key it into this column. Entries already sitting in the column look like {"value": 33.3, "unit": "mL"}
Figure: {"value": 45, "unit": "mL"}
